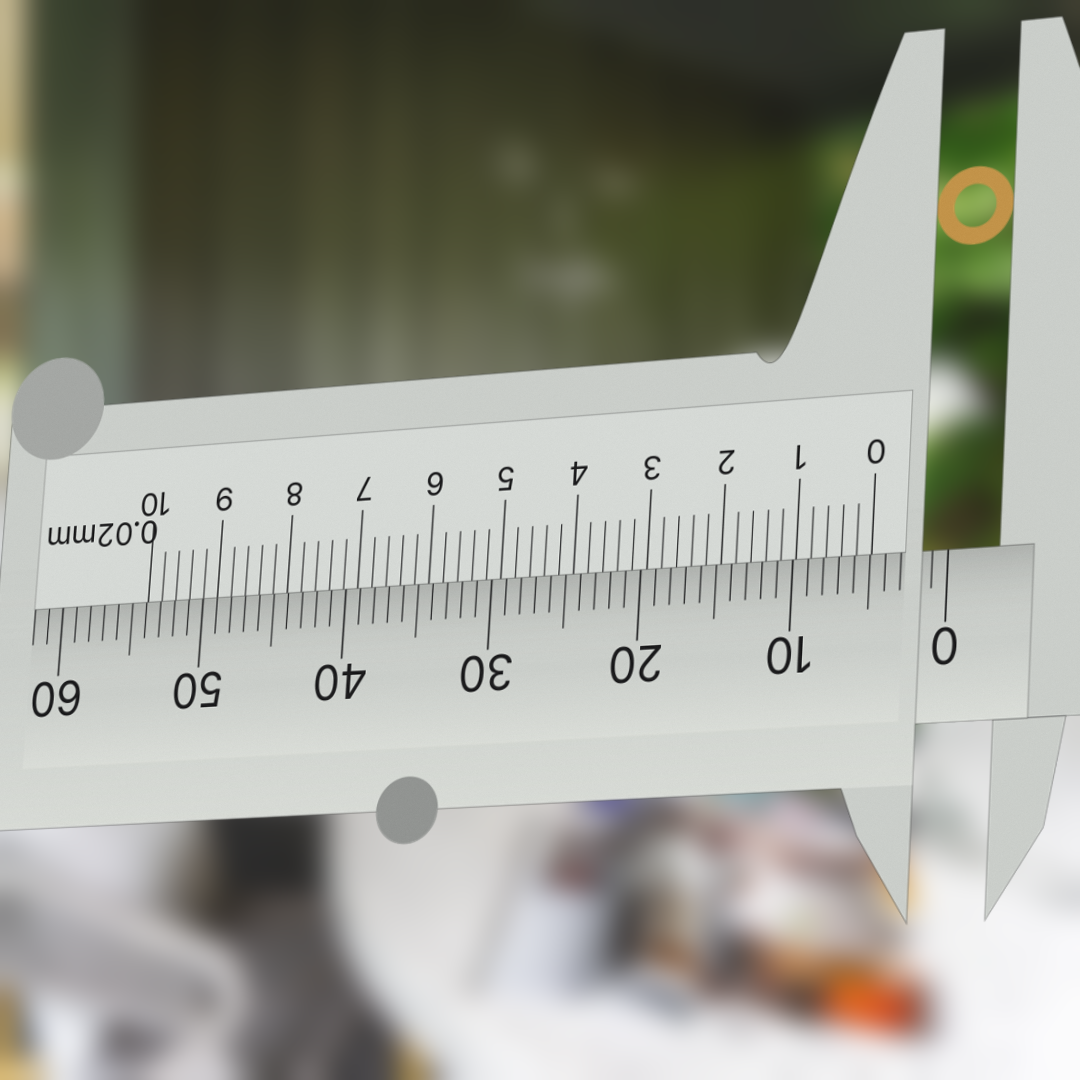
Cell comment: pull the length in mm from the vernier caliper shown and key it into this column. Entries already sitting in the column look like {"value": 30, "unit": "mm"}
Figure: {"value": 4.9, "unit": "mm"}
